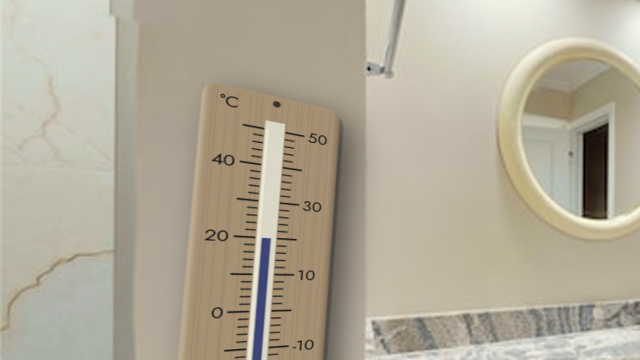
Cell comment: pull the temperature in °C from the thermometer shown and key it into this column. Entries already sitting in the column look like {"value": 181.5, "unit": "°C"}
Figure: {"value": 20, "unit": "°C"}
